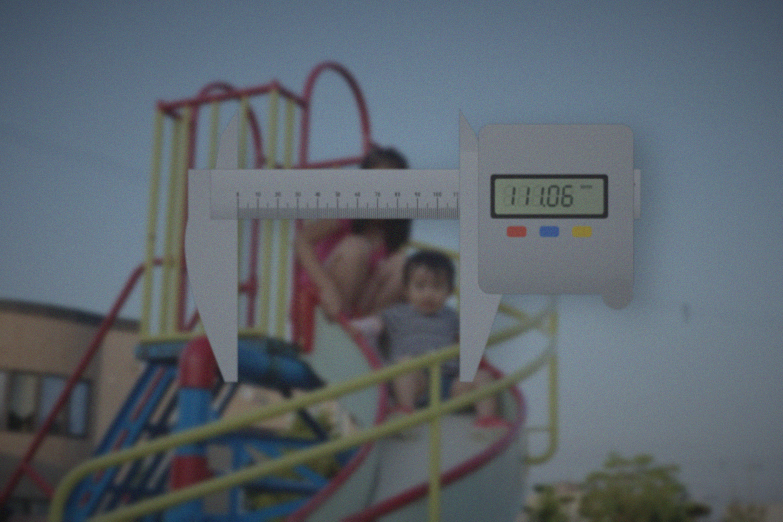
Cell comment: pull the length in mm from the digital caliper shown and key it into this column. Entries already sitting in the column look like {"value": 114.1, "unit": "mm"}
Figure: {"value": 111.06, "unit": "mm"}
